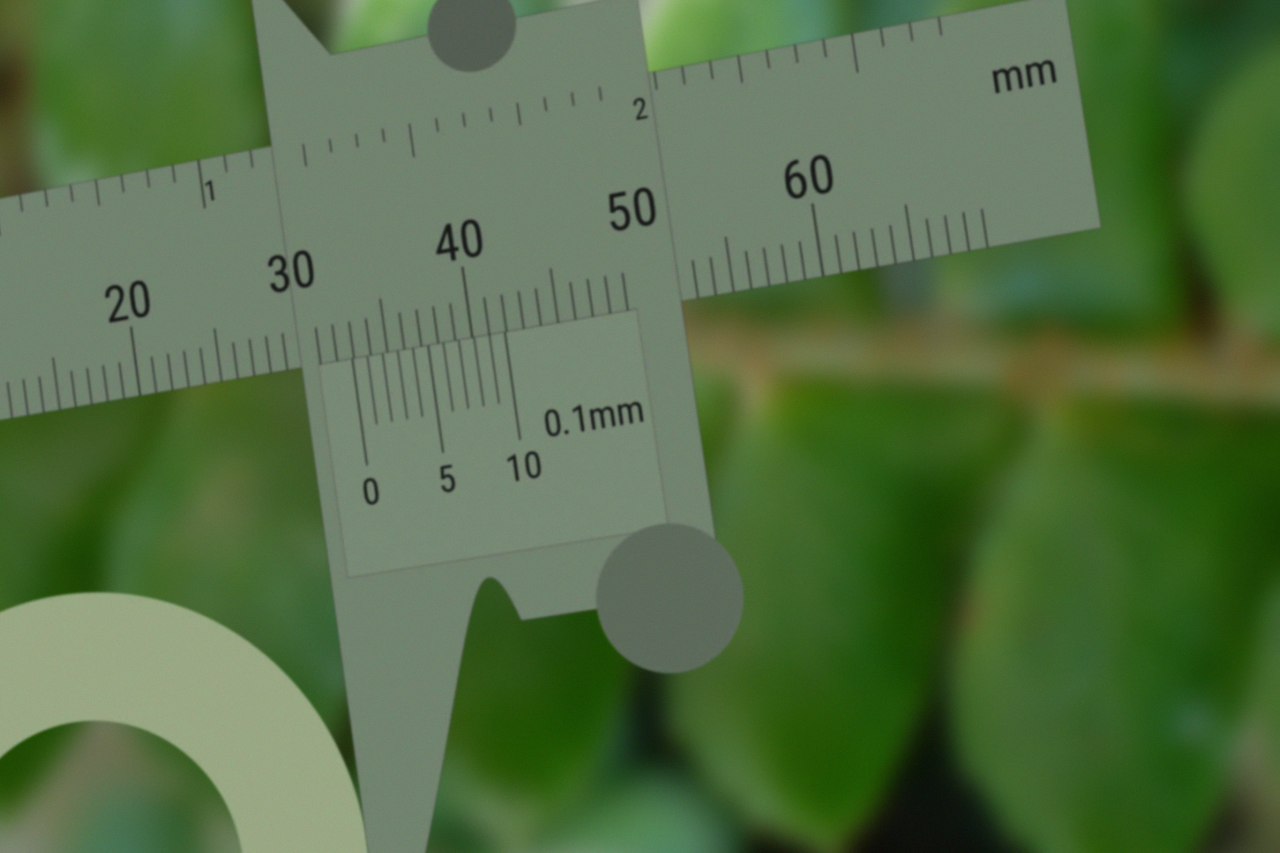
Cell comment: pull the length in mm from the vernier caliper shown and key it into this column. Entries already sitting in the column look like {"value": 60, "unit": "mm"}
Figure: {"value": 32.9, "unit": "mm"}
